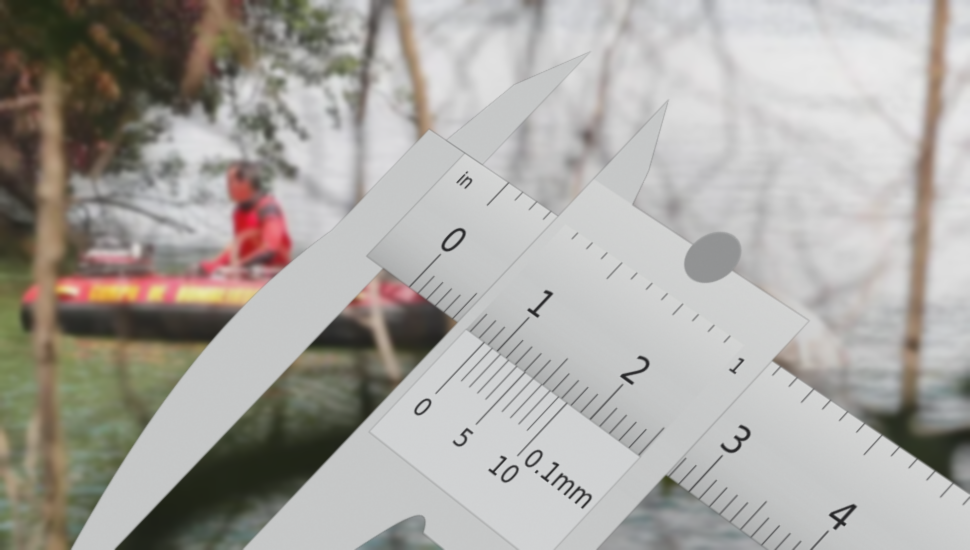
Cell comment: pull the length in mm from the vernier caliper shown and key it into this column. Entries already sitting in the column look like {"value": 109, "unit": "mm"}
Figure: {"value": 8.6, "unit": "mm"}
